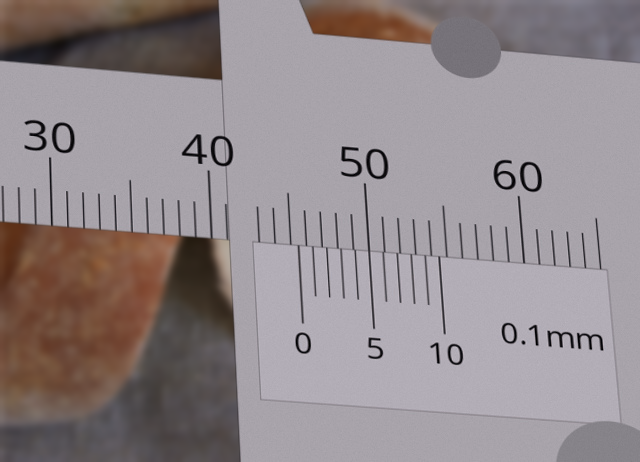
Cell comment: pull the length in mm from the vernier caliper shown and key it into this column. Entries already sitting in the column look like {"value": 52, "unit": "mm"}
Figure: {"value": 45.5, "unit": "mm"}
